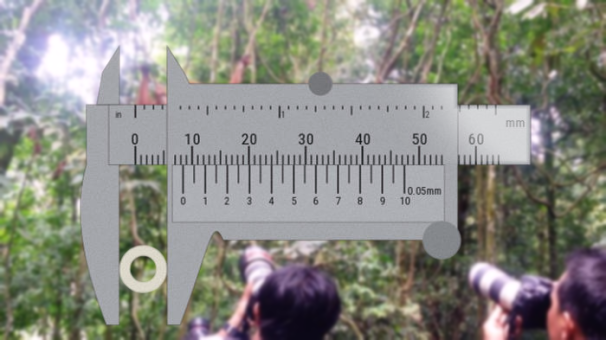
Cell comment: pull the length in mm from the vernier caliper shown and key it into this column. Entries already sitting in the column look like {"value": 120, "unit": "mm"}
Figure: {"value": 8.4, "unit": "mm"}
